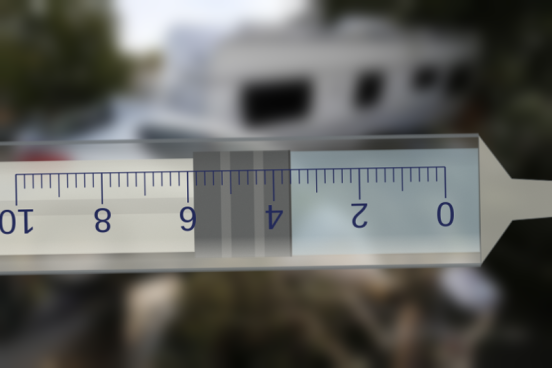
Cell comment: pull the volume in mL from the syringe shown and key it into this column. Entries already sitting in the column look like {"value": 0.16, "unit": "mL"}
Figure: {"value": 3.6, "unit": "mL"}
